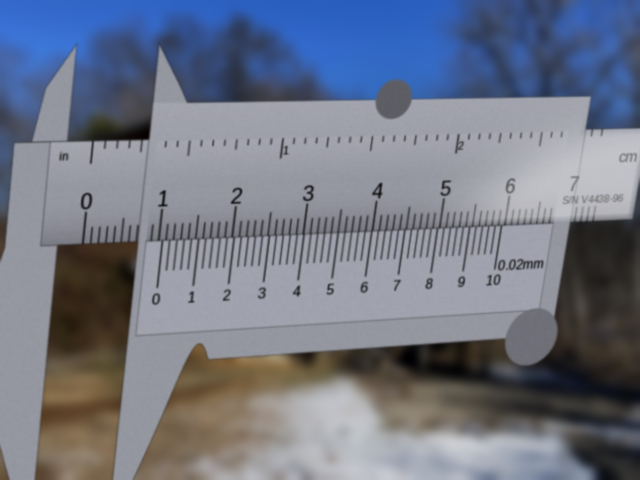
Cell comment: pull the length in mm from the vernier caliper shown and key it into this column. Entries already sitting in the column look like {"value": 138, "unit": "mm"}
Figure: {"value": 10.5, "unit": "mm"}
